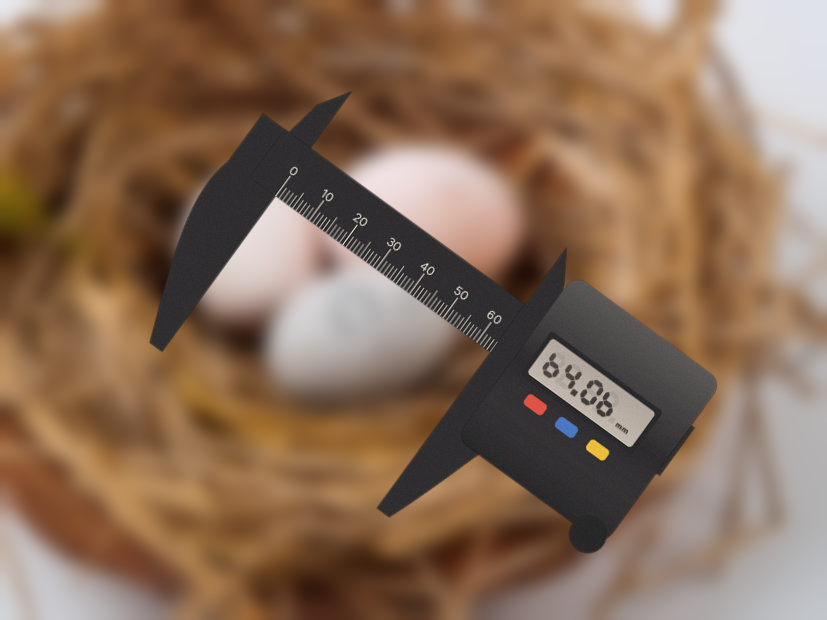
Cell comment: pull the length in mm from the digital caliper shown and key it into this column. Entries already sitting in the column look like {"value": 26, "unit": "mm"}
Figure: {"value": 64.06, "unit": "mm"}
